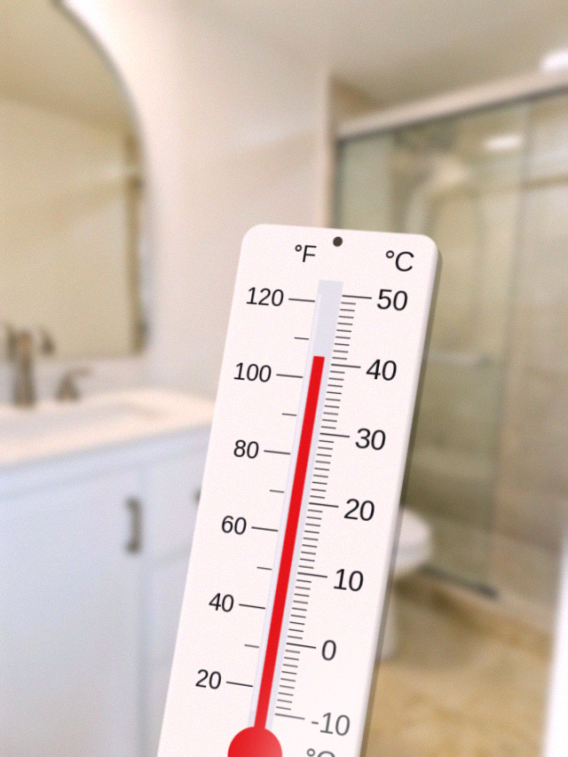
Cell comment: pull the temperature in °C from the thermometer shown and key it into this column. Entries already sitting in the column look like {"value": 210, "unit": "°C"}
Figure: {"value": 41, "unit": "°C"}
